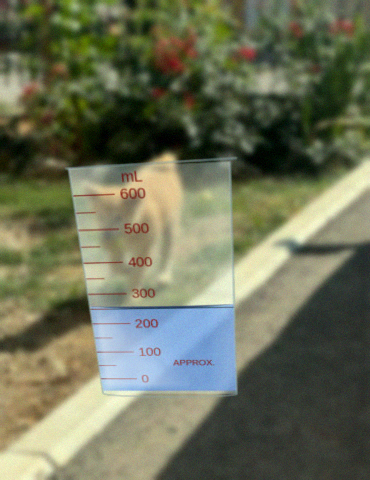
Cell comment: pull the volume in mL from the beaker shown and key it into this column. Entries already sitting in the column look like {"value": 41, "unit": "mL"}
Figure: {"value": 250, "unit": "mL"}
